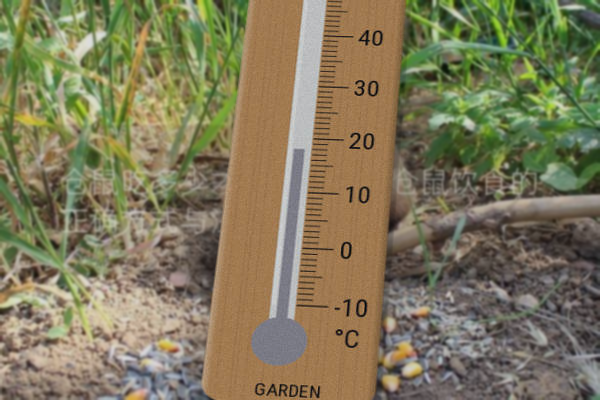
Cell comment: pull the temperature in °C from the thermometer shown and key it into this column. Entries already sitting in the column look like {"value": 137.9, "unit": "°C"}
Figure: {"value": 18, "unit": "°C"}
